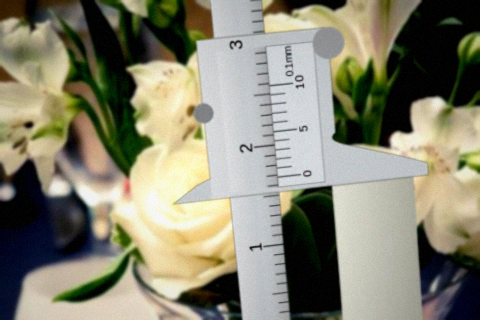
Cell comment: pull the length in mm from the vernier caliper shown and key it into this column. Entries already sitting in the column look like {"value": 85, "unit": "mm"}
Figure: {"value": 16.8, "unit": "mm"}
